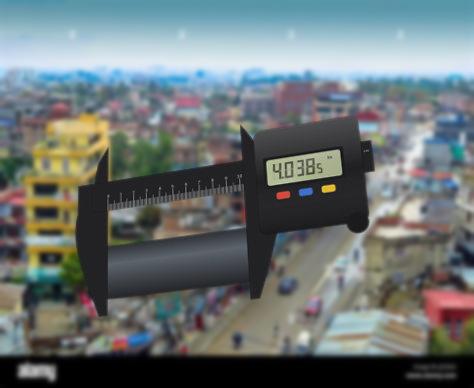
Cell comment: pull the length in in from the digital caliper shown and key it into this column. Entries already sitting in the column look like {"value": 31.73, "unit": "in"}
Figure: {"value": 4.0385, "unit": "in"}
